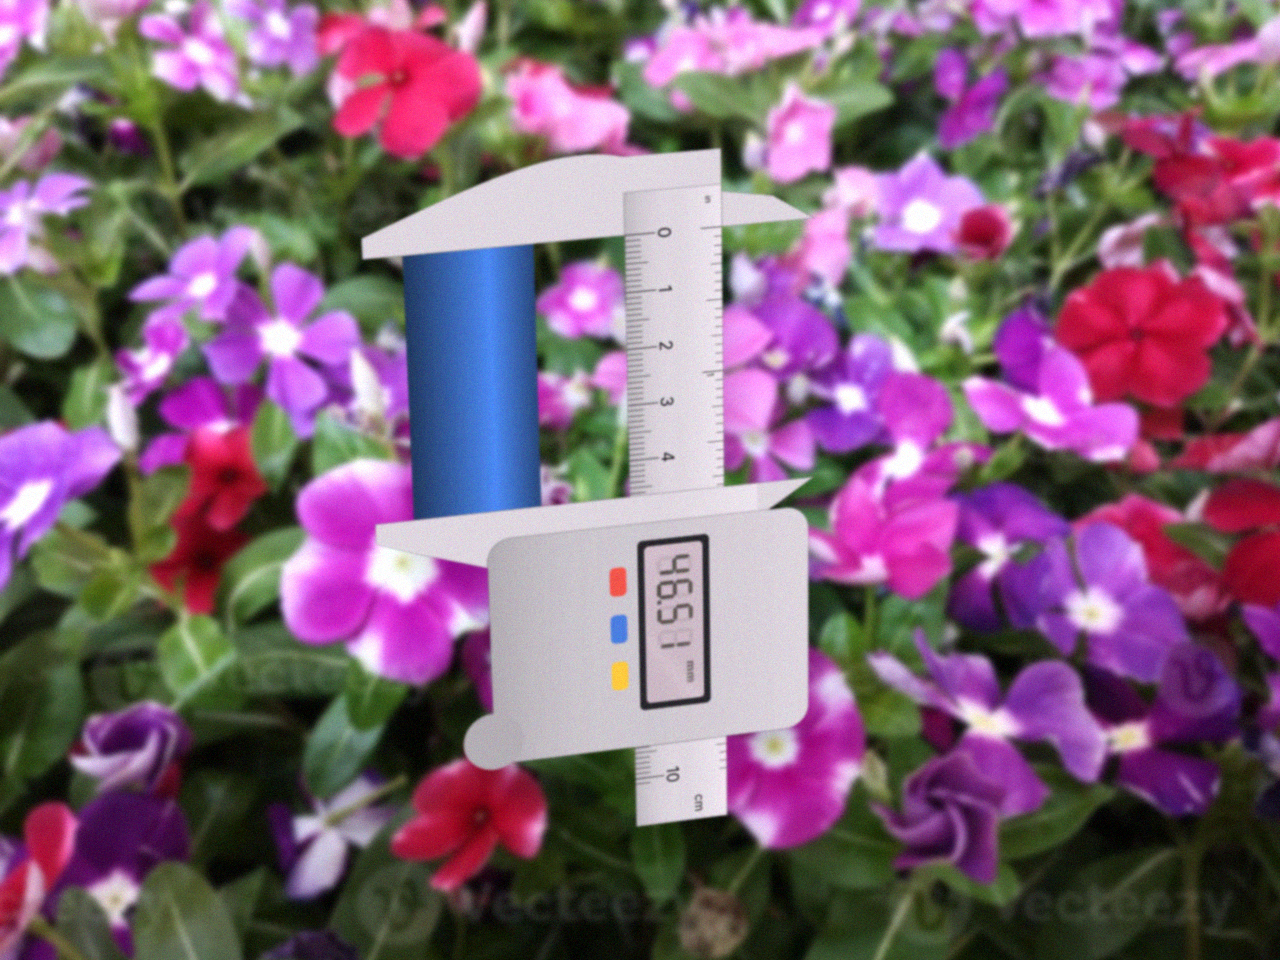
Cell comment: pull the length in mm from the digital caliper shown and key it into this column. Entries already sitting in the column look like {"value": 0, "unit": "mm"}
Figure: {"value": 46.51, "unit": "mm"}
